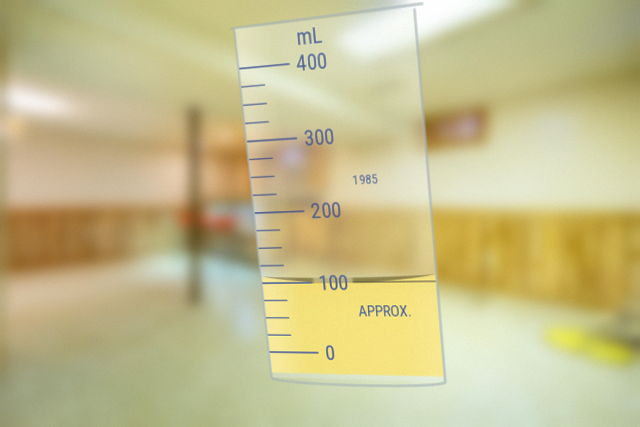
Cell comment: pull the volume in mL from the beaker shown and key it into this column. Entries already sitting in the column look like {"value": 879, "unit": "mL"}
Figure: {"value": 100, "unit": "mL"}
